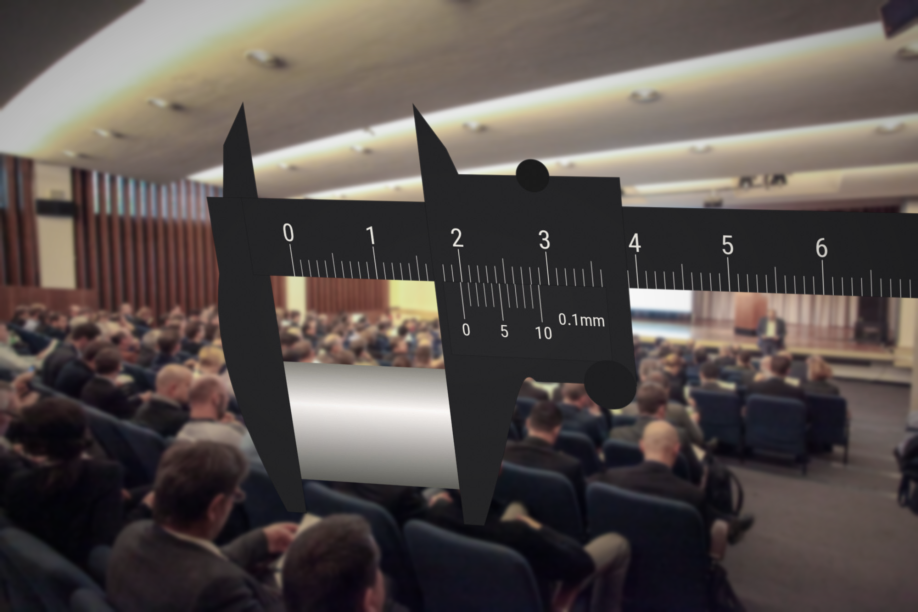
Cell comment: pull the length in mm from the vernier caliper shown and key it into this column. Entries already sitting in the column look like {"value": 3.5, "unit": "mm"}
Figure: {"value": 19.8, "unit": "mm"}
